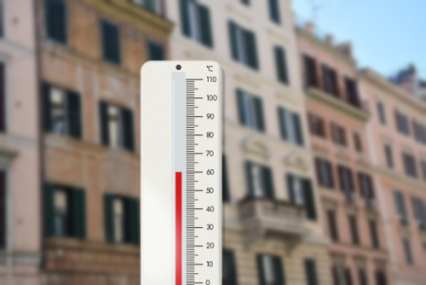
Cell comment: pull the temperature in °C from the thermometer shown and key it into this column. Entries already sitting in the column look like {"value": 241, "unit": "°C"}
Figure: {"value": 60, "unit": "°C"}
